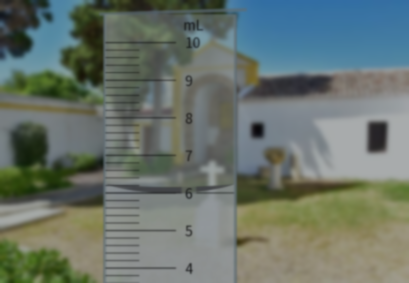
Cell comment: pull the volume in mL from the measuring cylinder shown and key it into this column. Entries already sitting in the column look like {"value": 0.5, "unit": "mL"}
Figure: {"value": 6, "unit": "mL"}
